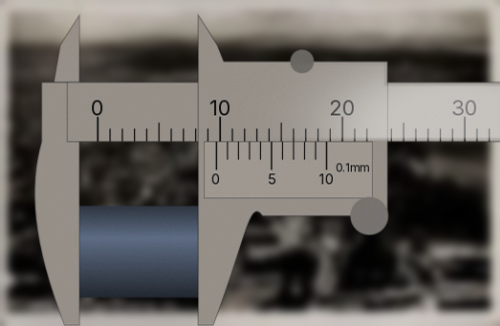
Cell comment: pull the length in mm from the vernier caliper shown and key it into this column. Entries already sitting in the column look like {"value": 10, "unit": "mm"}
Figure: {"value": 9.7, "unit": "mm"}
